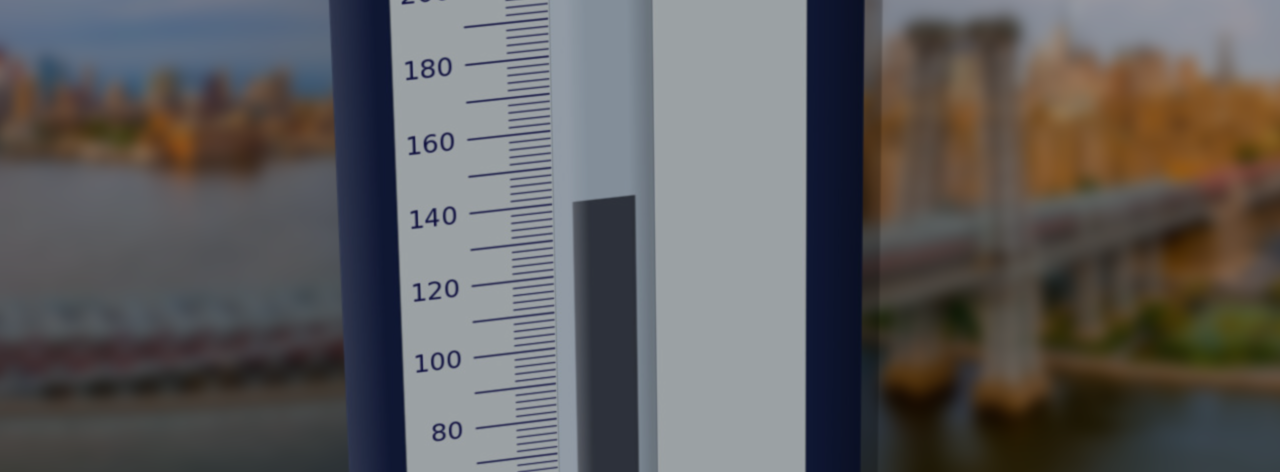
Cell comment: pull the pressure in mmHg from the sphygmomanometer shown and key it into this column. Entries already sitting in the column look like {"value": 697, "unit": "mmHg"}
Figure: {"value": 140, "unit": "mmHg"}
